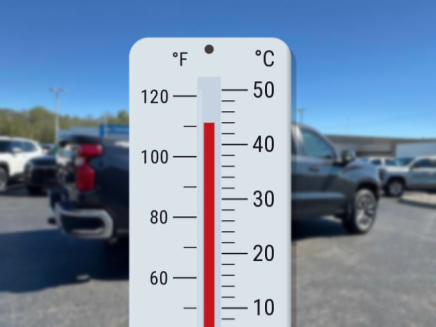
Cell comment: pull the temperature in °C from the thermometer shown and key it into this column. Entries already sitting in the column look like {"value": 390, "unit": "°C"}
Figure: {"value": 44, "unit": "°C"}
